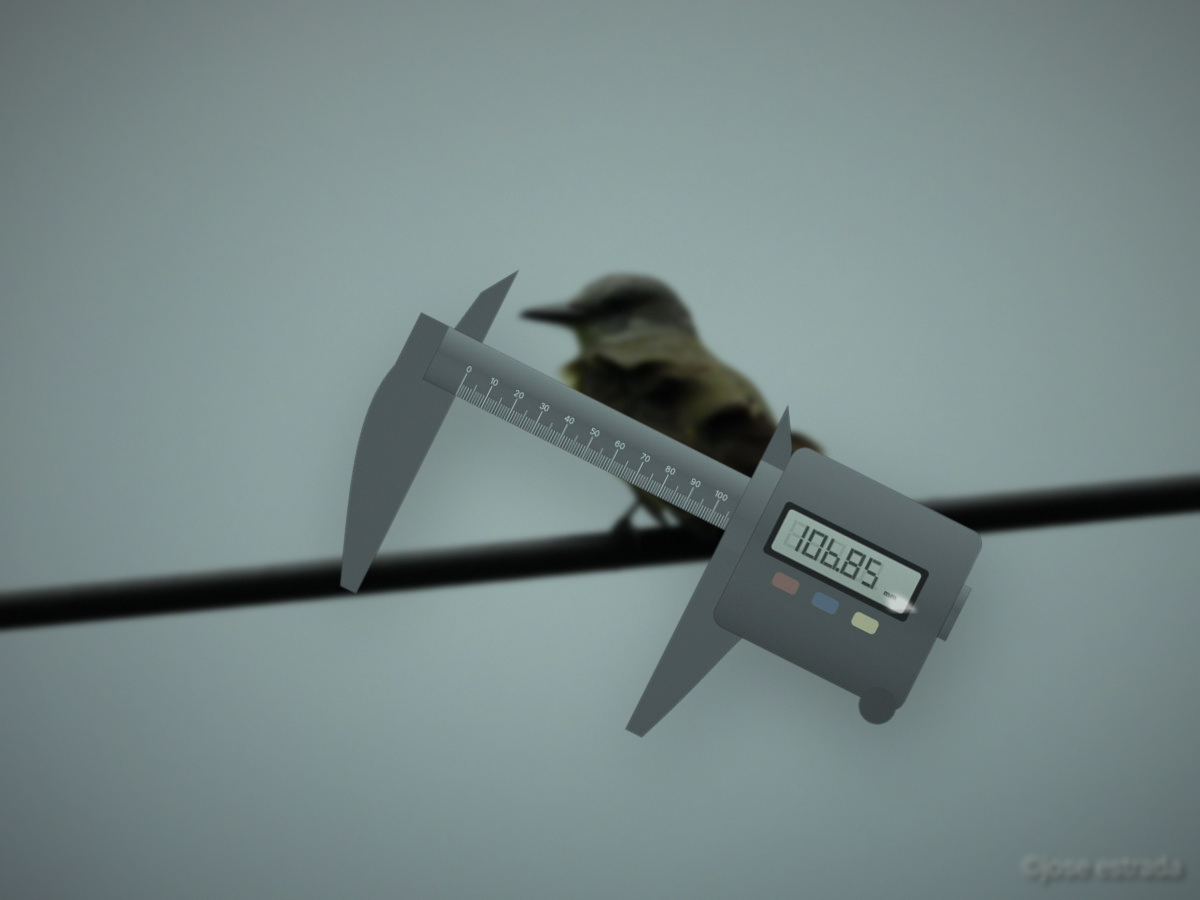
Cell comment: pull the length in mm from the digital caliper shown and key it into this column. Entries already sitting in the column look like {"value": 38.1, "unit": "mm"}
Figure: {"value": 106.85, "unit": "mm"}
